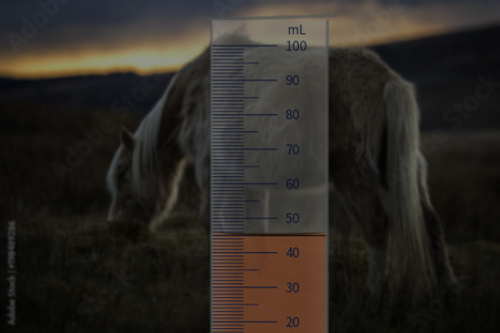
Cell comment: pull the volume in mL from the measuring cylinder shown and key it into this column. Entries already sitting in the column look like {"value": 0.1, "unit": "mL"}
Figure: {"value": 45, "unit": "mL"}
